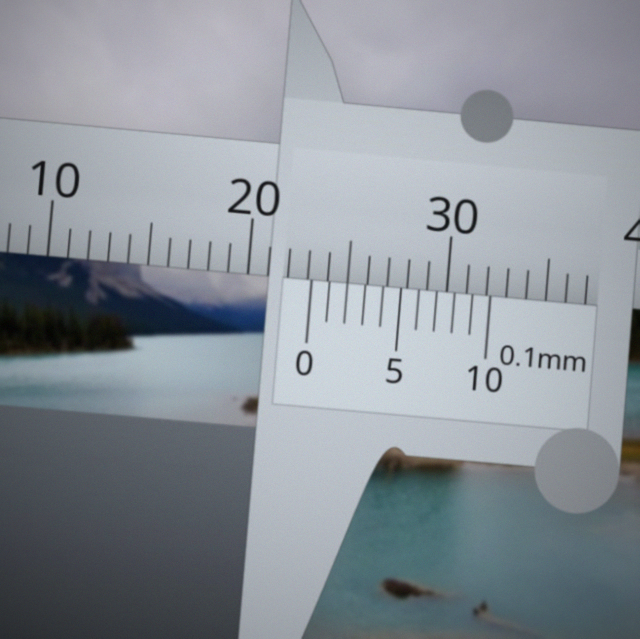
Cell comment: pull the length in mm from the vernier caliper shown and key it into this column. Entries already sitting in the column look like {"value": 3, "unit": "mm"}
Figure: {"value": 23.2, "unit": "mm"}
